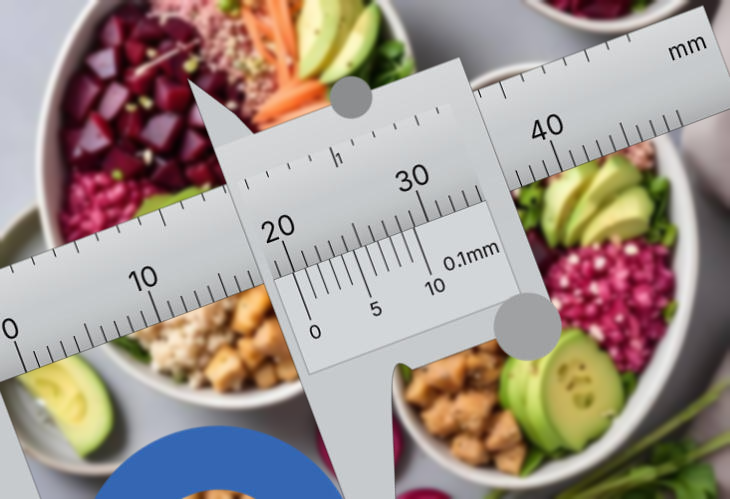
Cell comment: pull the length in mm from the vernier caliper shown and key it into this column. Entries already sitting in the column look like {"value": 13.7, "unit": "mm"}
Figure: {"value": 19.9, "unit": "mm"}
